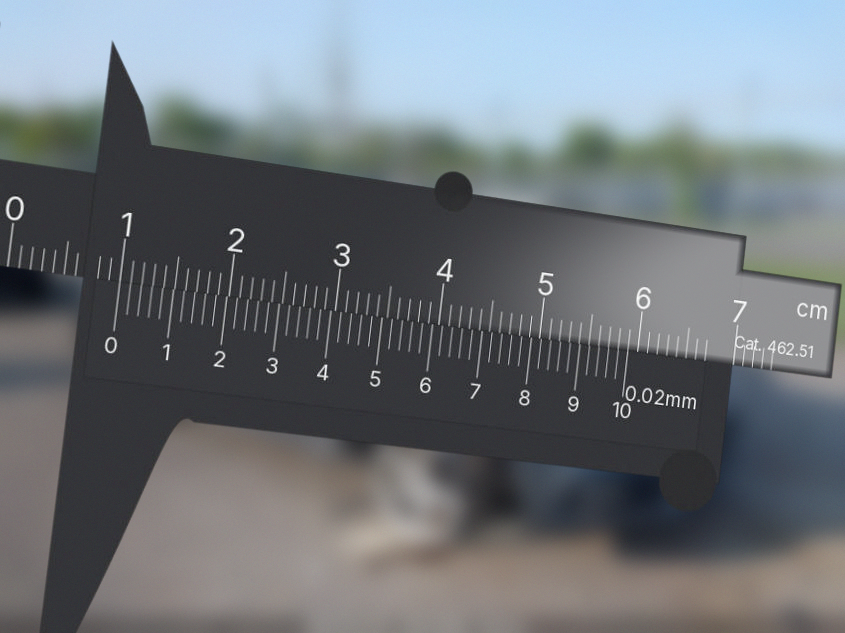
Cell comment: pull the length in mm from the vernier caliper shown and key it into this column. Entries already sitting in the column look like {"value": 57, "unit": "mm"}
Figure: {"value": 10.0, "unit": "mm"}
